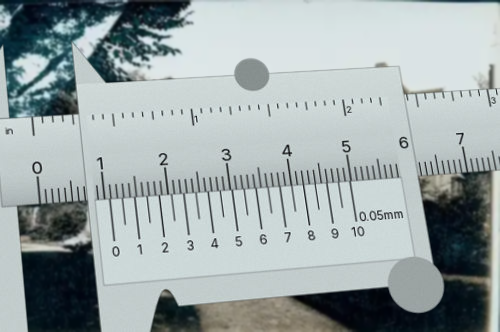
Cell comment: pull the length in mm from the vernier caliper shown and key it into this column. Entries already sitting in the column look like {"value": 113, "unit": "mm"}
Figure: {"value": 10.8, "unit": "mm"}
